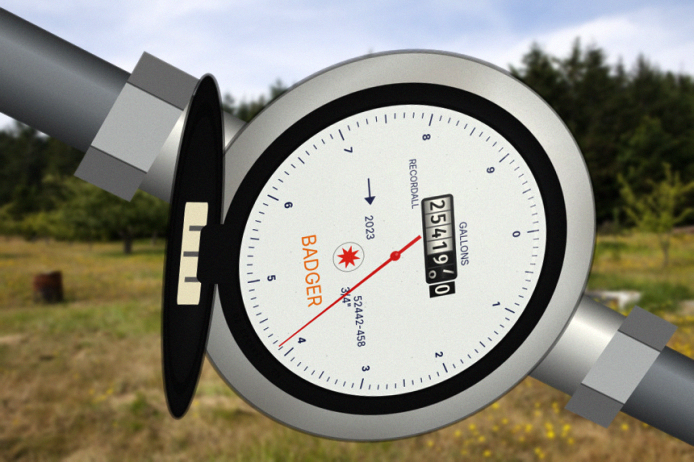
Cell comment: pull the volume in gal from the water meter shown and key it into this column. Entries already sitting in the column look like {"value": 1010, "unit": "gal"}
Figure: {"value": 2541974.1, "unit": "gal"}
